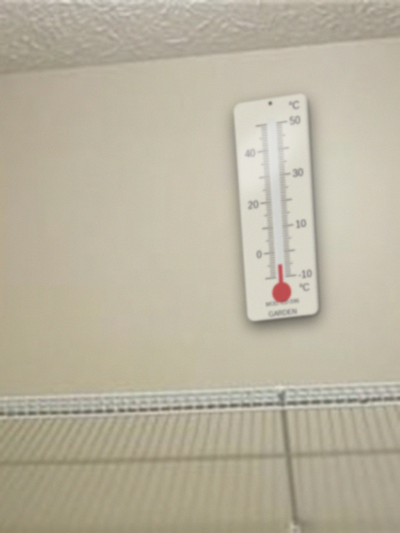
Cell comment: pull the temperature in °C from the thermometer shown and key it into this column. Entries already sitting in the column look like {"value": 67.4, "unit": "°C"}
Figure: {"value": -5, "unit": "°C"}
